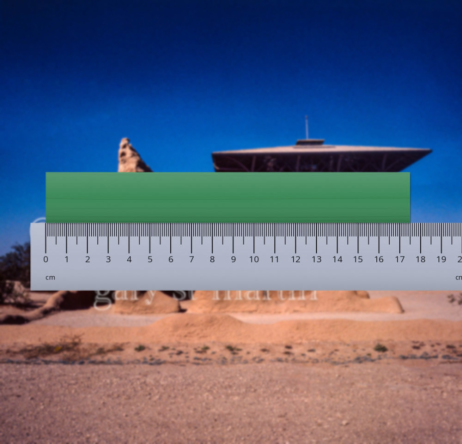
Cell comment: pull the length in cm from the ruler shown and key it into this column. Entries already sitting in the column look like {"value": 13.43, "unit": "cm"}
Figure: {"value": 17.5, "unit": "cm"}
